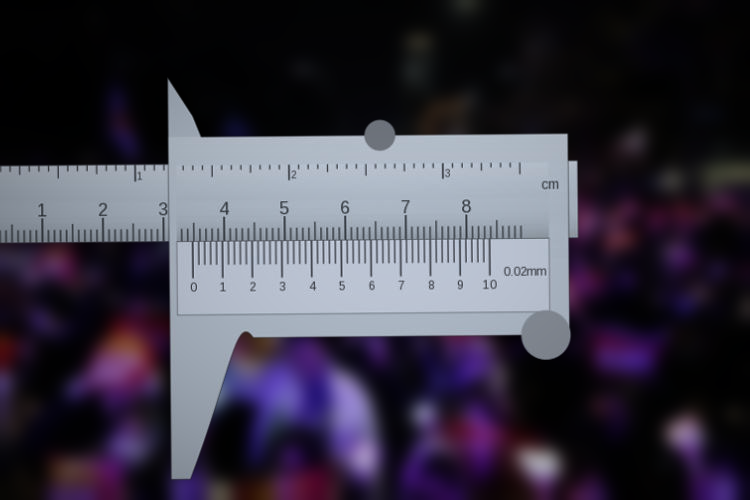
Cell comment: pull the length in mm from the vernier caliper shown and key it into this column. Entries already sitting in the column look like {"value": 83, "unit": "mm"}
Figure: {"value": 34.8, "unit": "mm"}
